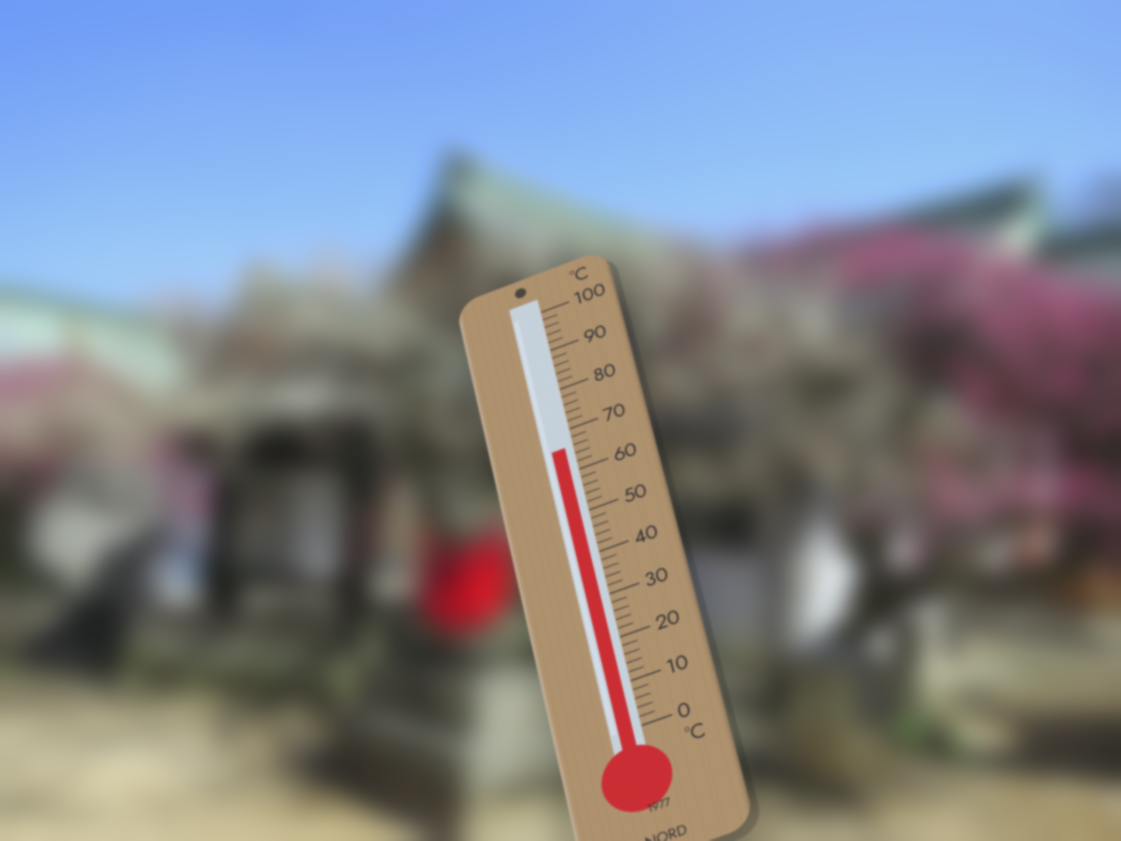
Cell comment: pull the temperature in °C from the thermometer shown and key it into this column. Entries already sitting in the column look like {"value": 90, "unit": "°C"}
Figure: {"value": 66, "unit": "°C"}
